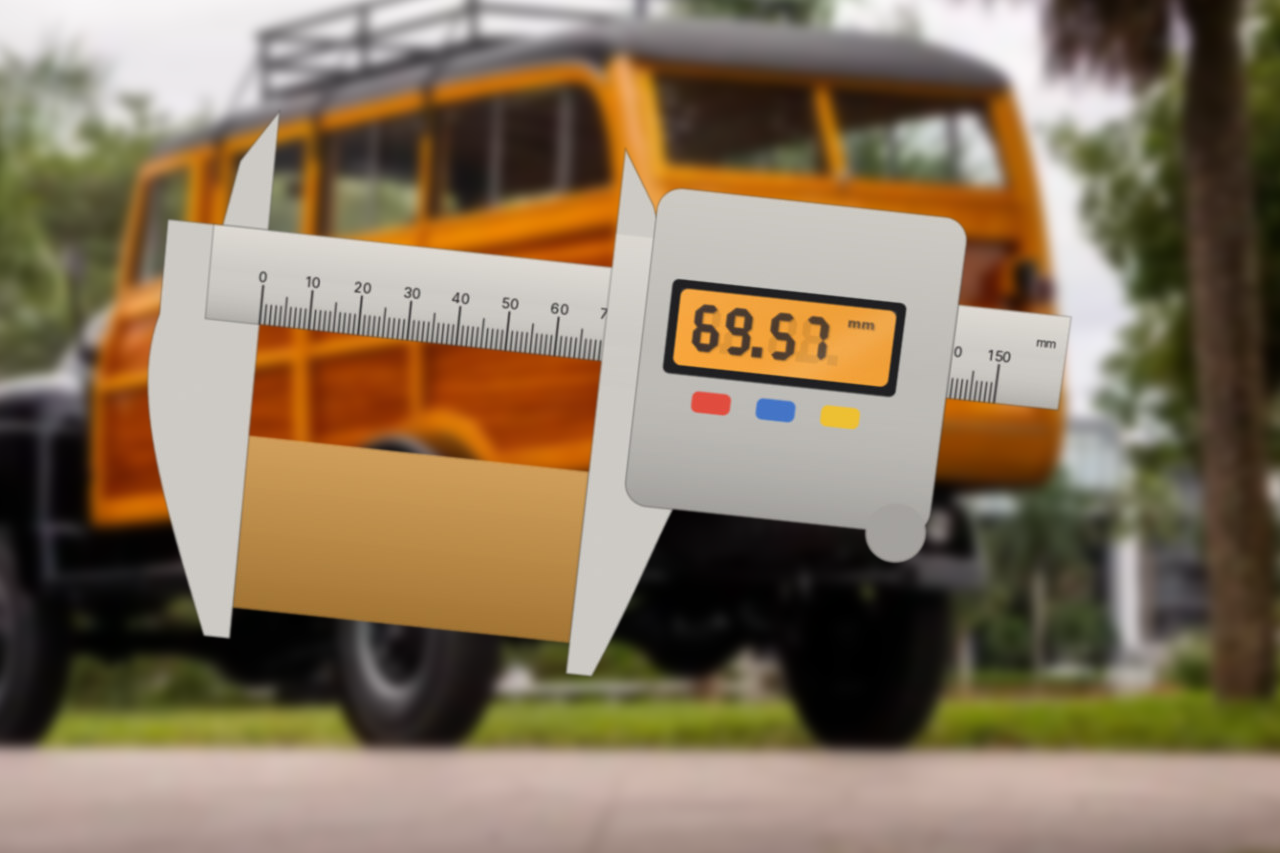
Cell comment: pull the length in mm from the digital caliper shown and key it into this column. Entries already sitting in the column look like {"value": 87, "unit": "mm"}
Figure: {"value": 69.57, "unit": "mm"}
